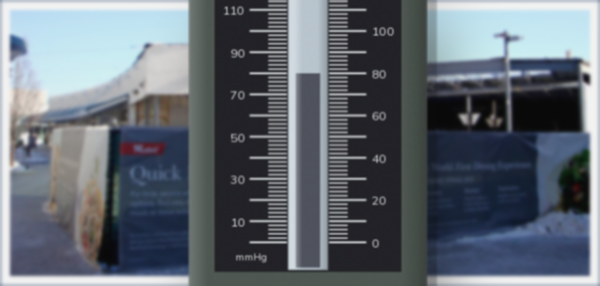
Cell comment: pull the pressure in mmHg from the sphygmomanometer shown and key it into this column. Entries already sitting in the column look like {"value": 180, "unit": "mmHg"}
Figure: {"value": 80, "unit": "mmHg"}
